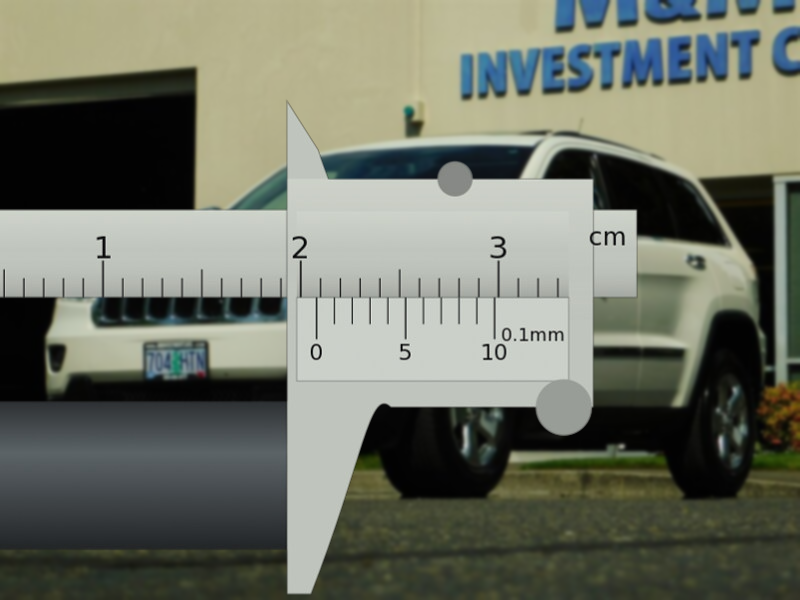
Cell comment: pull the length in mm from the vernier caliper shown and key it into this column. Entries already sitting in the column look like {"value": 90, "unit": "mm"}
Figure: {"value": 20.8, "unit": "mm"}
